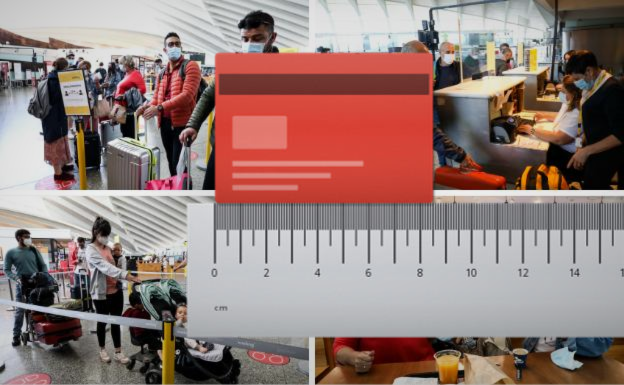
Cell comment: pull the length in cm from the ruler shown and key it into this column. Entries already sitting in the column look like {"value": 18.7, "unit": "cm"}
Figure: {"value": 8.5, "unit": "cm"}
